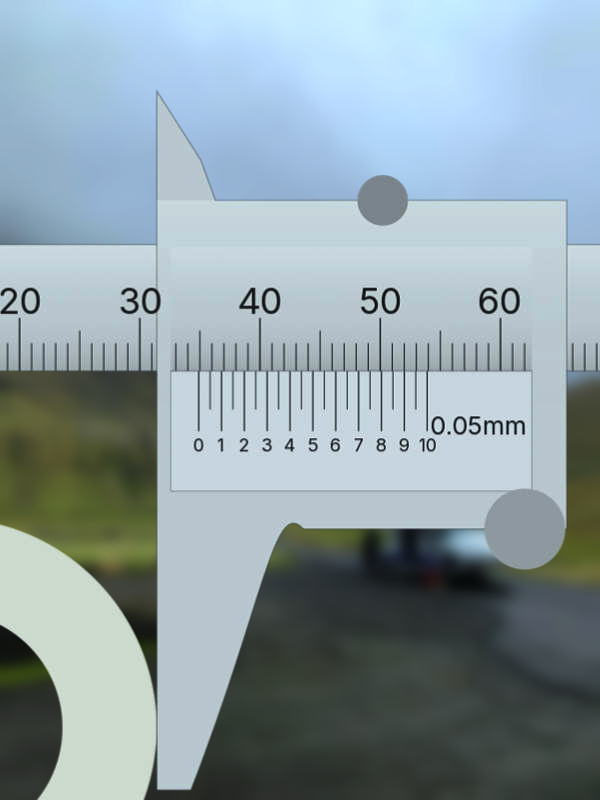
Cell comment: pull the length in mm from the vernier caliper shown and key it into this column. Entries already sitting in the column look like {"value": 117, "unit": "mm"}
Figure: {"value": 34.9, "unit": "mm"}
